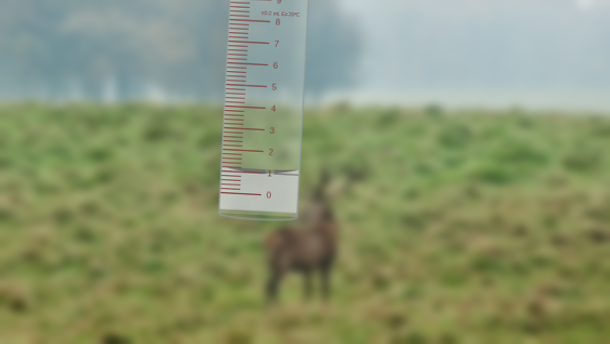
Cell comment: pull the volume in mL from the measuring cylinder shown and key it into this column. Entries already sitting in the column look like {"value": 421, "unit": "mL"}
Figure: {"value": 1, "unit": "mL"}
